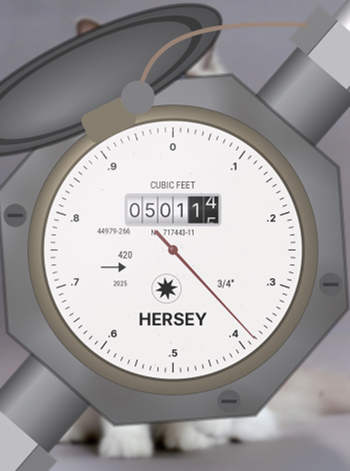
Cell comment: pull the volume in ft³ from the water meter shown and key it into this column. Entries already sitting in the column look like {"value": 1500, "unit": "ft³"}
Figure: {"value": 50114.38, "unit": "ft³"}
